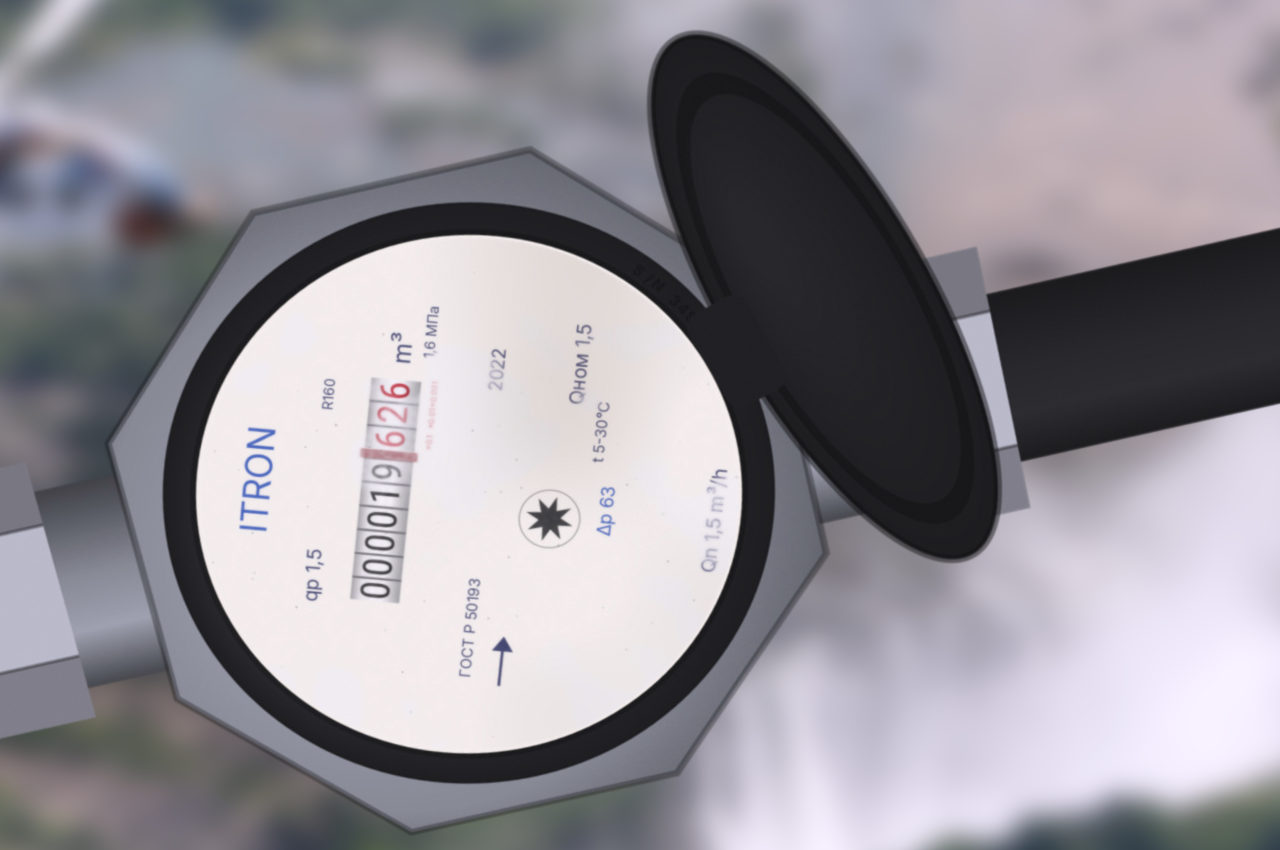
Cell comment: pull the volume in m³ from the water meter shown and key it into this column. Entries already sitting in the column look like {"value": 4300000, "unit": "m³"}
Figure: {"value": 19.626, "unit": "m³"}
